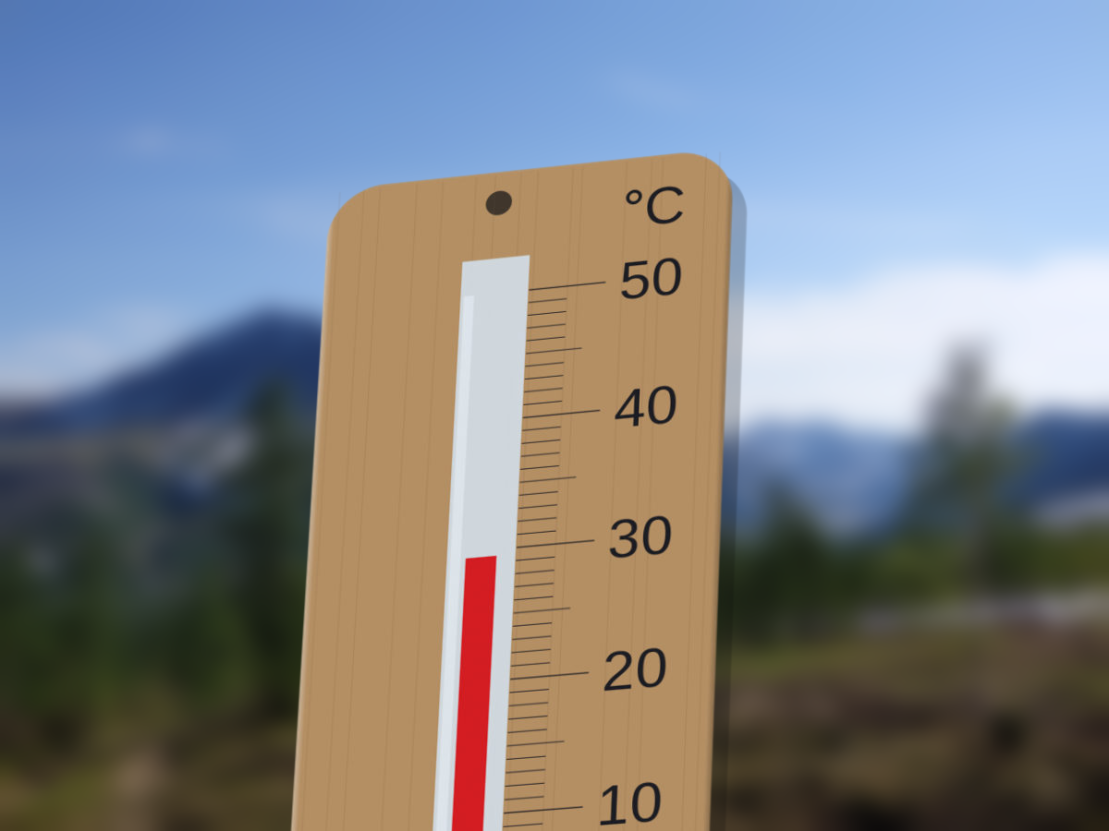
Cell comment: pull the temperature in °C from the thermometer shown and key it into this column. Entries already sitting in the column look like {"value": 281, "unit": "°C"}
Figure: {"value": 29.5, "unit": "°C"}
